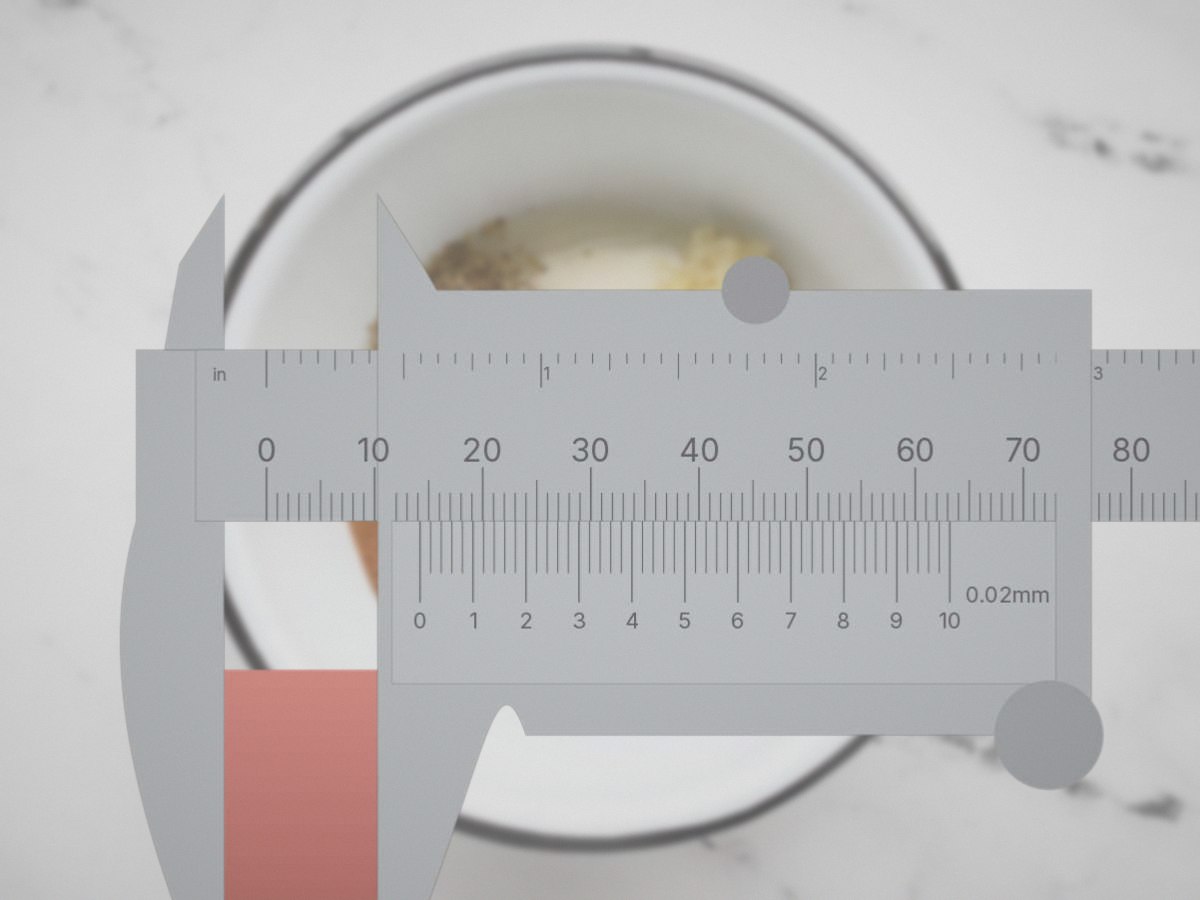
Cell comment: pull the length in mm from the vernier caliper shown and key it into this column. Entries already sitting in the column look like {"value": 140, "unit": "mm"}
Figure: {"value": 14.2, "unit": "mm"}
